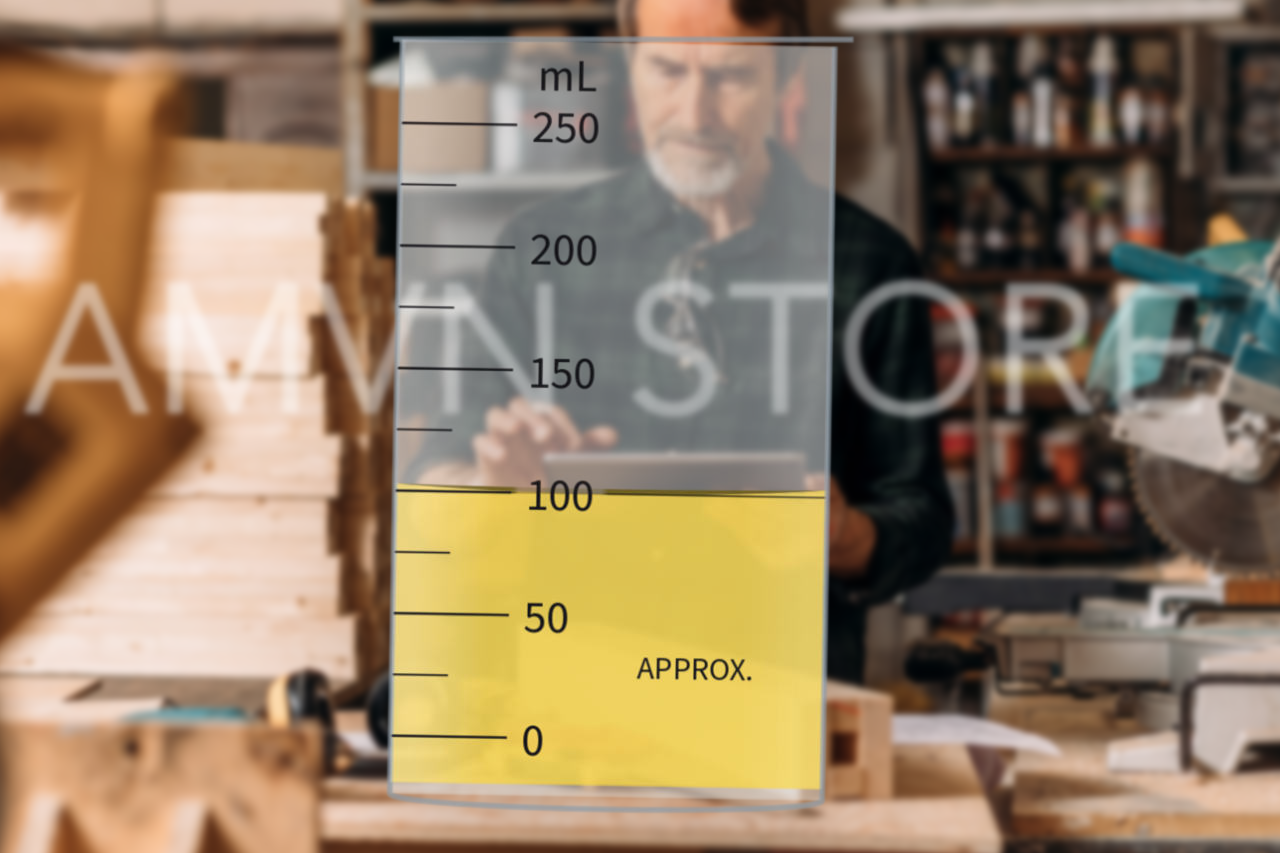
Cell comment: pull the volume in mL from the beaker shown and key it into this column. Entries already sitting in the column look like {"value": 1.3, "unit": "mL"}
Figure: {"value": 100, "unit": "mL"}
